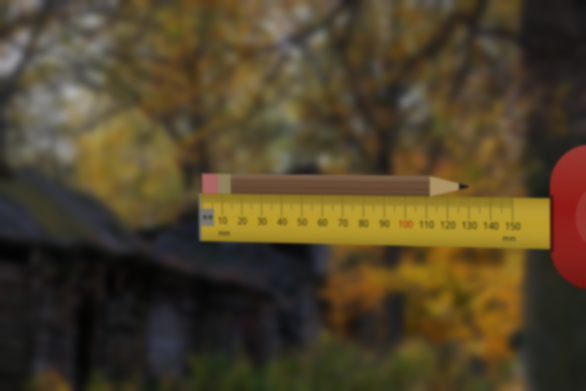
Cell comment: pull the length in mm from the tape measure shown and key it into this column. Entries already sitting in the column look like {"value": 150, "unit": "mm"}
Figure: {"value": 130, "unit": "mm"}
